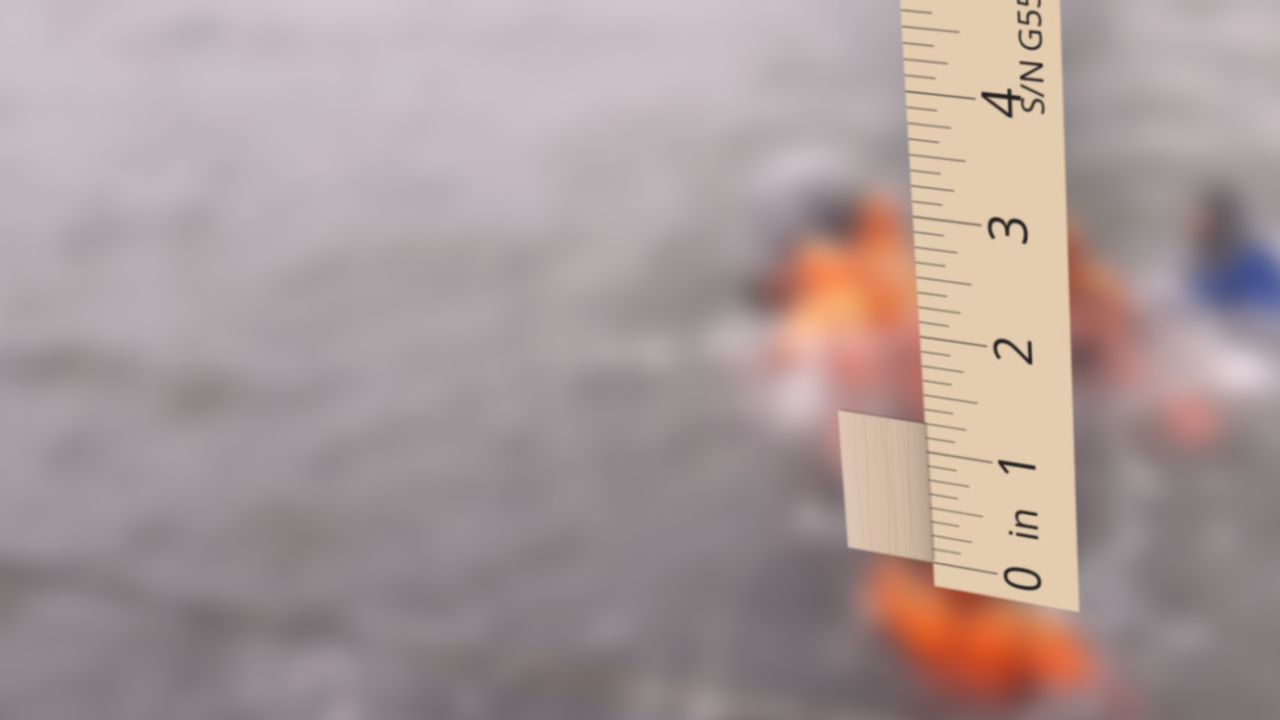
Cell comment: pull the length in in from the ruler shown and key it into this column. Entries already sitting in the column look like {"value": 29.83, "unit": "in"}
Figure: {"value": 1.25, "unit": "in"}
